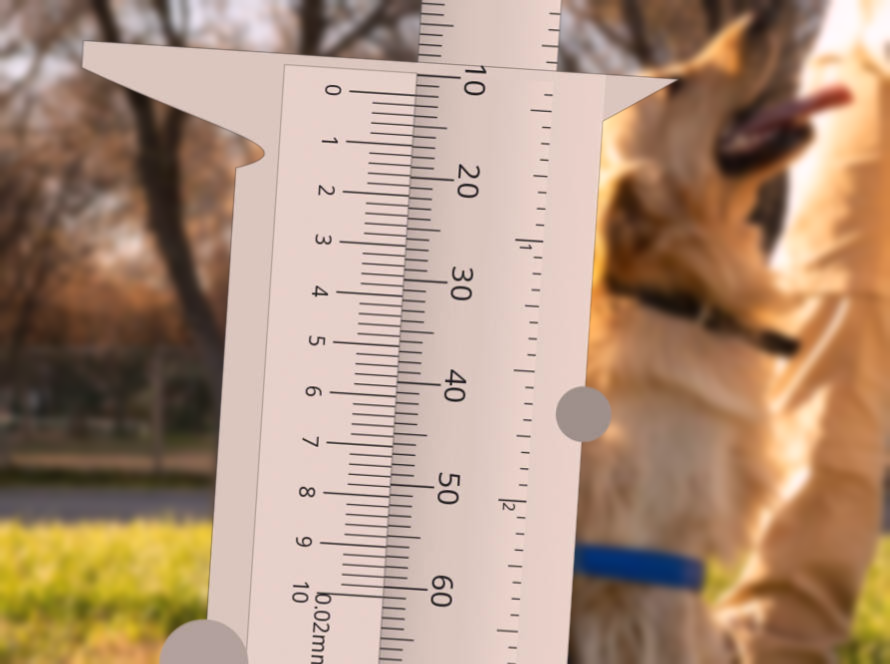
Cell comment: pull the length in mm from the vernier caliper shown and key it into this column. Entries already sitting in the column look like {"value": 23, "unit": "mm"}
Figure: {"value": 12.0, "unit": "mm"}
